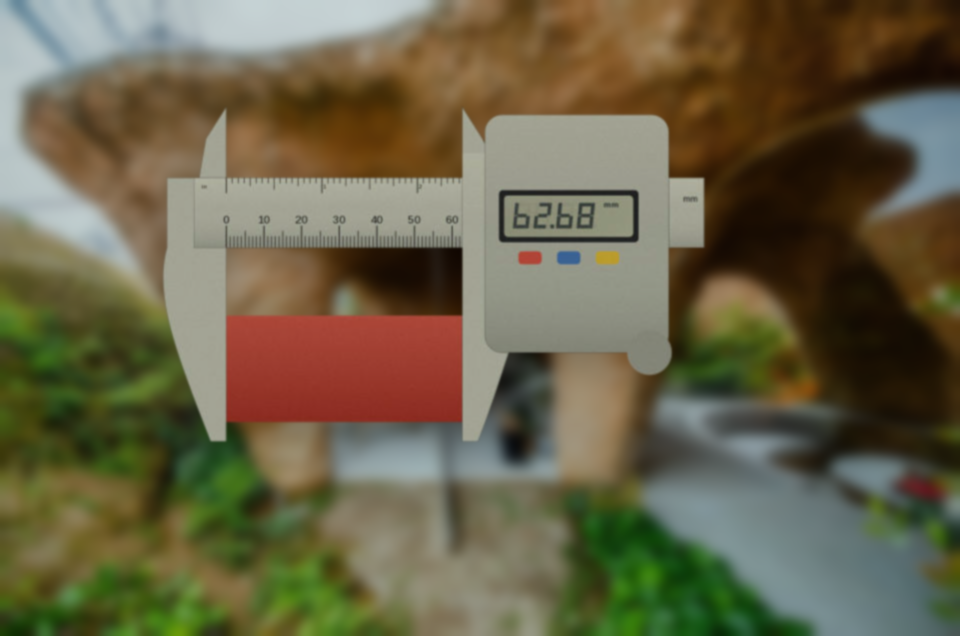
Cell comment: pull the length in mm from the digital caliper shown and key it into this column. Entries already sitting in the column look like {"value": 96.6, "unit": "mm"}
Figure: {"value": 62.68, "unit": "mm"}
